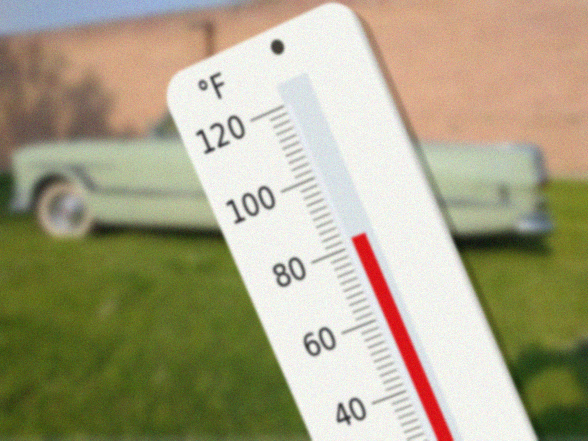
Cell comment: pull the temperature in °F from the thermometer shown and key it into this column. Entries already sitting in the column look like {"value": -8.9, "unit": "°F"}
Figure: {"value": 82, "unit": "°F"}
